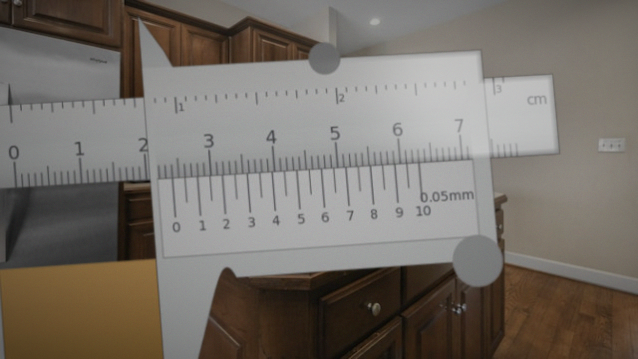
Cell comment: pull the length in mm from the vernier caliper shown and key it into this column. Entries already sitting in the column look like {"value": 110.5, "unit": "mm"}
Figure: {"value": 24.0, "unit": "mm"}
